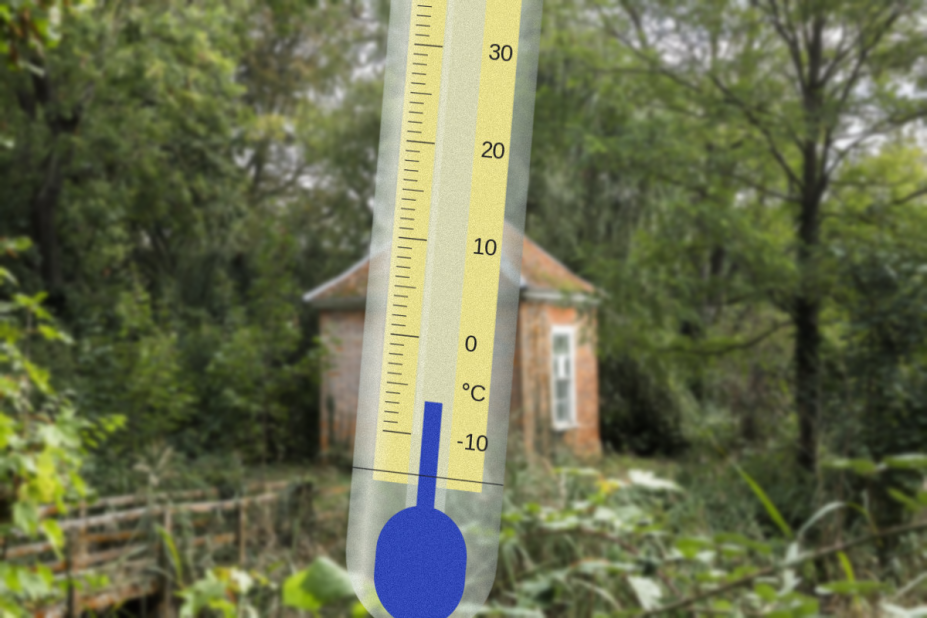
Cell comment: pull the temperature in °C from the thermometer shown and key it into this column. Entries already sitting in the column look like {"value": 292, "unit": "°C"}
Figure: {"value": -6.5, "unit": "°C"}
